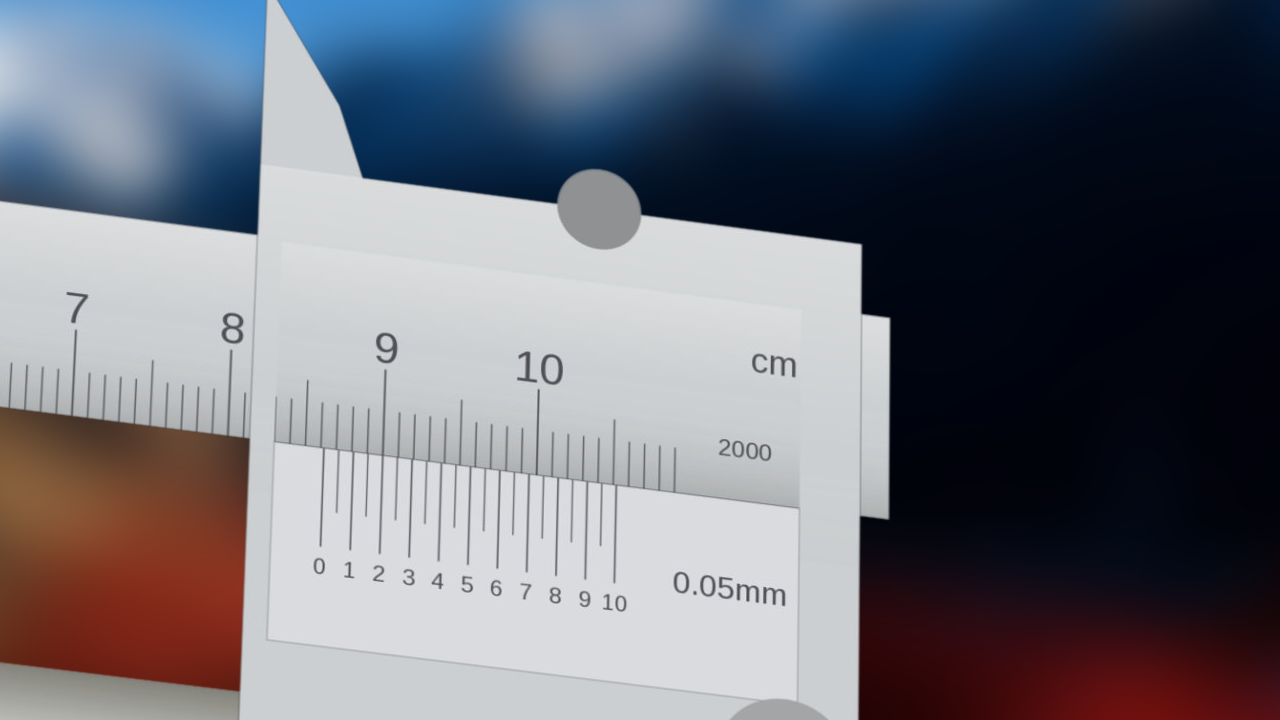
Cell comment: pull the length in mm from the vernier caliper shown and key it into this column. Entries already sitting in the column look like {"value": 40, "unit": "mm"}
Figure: {"value": 86.2, "unit": "mm"}
